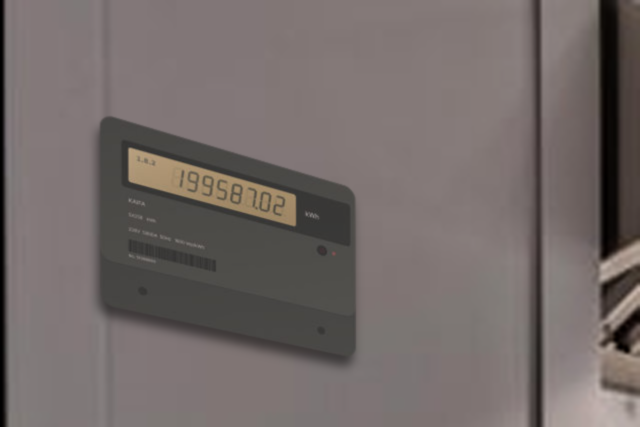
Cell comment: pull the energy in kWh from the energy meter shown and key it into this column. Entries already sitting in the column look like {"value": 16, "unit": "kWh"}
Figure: {"value": 199587.02, "unit": "kWh"}
